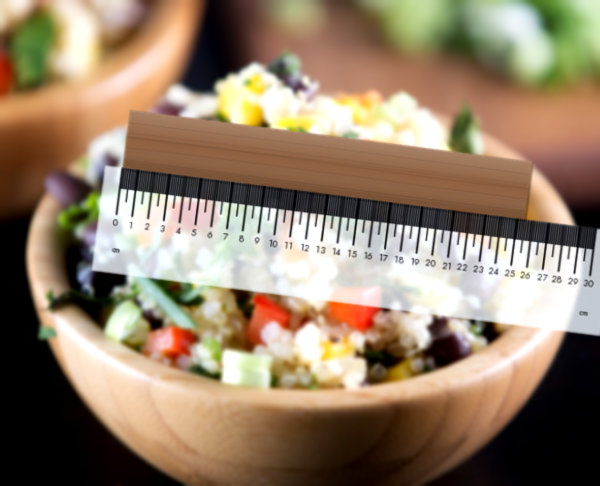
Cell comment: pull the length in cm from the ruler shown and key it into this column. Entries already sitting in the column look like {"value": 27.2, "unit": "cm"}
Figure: {"value": 25.5, "unit": "cm"}
